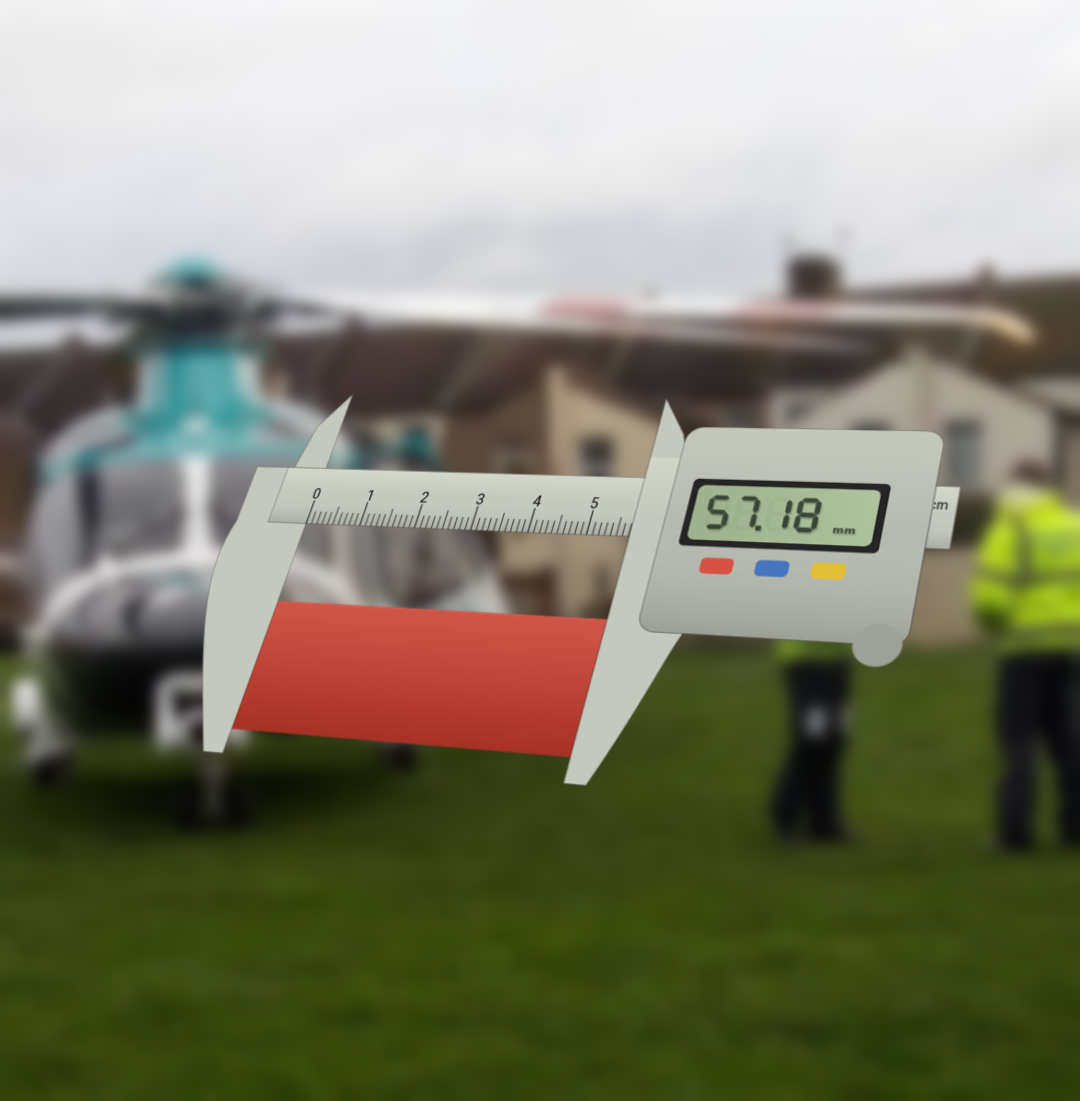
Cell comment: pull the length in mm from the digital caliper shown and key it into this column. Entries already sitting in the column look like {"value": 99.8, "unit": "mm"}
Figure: {"value": 57.18, "unit": "mm"}
